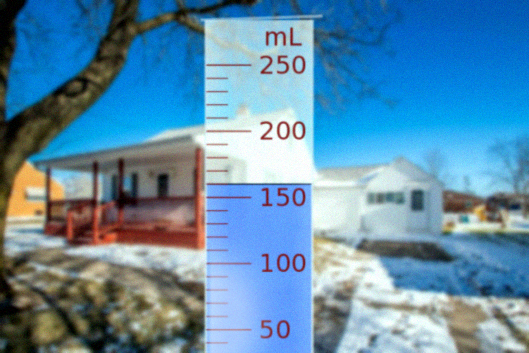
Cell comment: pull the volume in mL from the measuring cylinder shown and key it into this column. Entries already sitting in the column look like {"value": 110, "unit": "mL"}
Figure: {"value": 160, "unit": "mL"}
